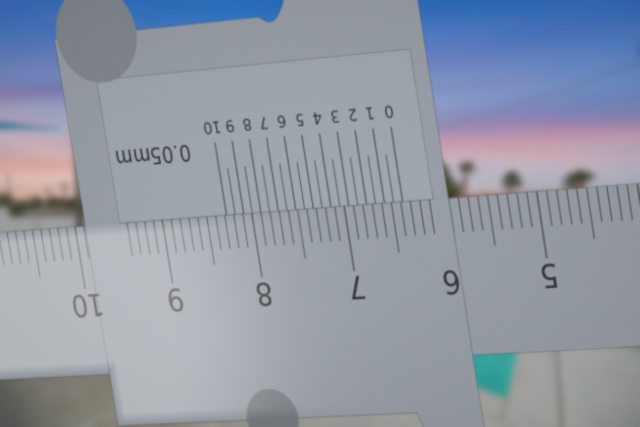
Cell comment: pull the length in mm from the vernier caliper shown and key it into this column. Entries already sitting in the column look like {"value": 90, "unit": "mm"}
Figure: {"value": 63.8, "unit": "mm"}
